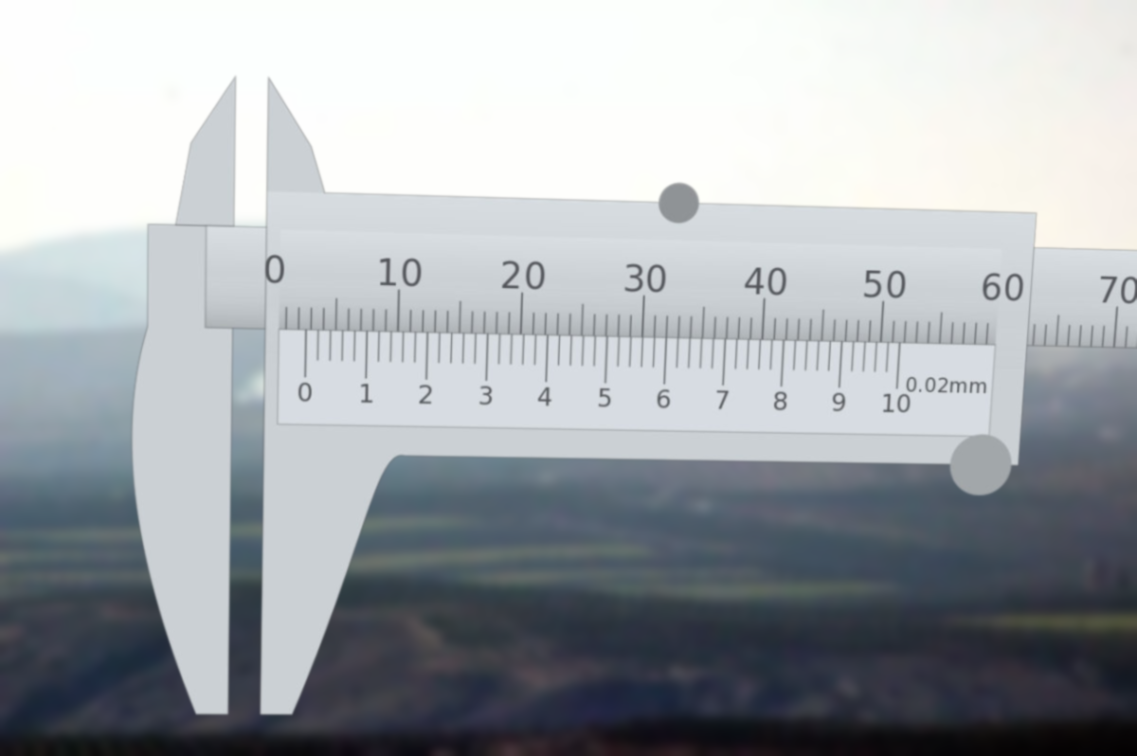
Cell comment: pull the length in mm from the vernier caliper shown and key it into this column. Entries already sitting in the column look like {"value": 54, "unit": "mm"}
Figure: {"value": 2.6, "unit": "mm"}
